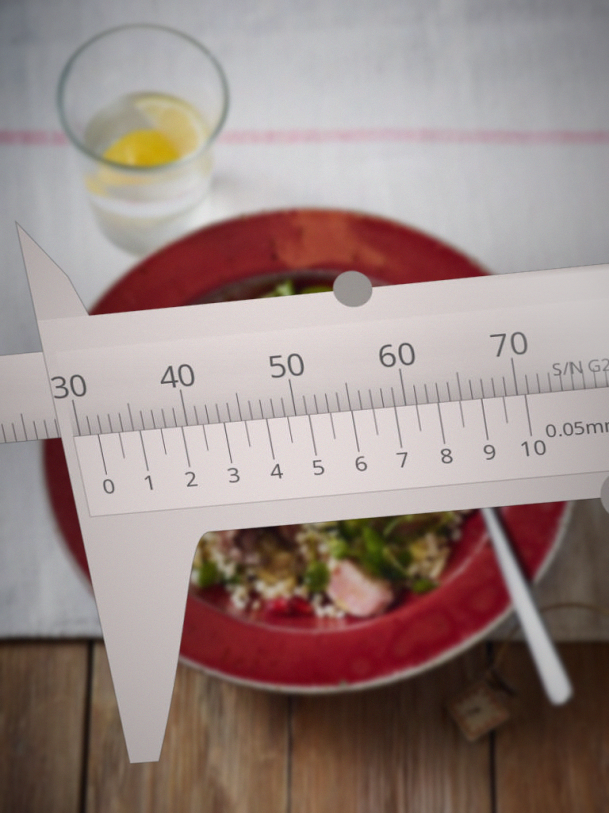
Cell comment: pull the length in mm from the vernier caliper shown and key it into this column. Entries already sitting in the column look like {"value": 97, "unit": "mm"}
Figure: {"value": 31.7, "unit": "mm"}
